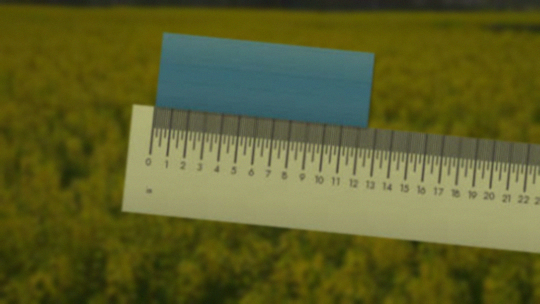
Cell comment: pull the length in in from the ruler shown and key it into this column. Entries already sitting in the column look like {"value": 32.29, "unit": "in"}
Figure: {"value": 12.5, "unit": "in"}
